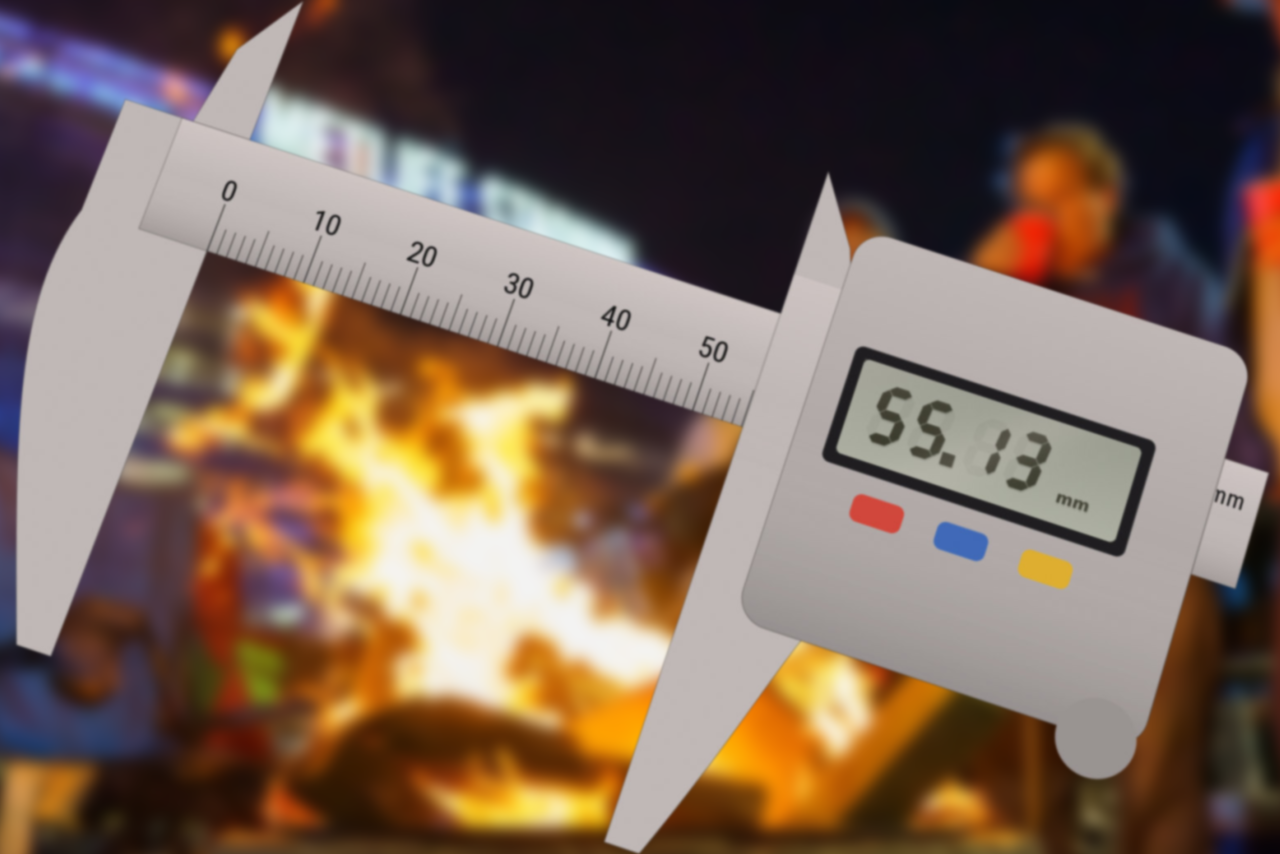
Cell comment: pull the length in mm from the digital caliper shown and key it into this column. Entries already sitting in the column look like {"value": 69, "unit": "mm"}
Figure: {"value": 55.13, "unit": "mm"}
